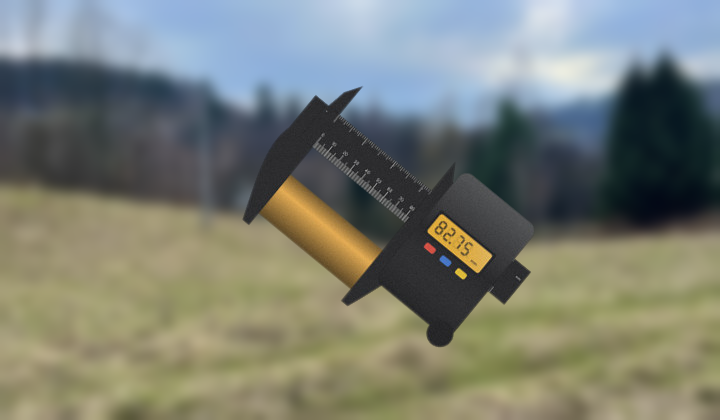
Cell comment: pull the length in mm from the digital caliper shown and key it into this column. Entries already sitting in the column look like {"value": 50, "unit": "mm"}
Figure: {"value": 82.75, "unit": "mm"}
